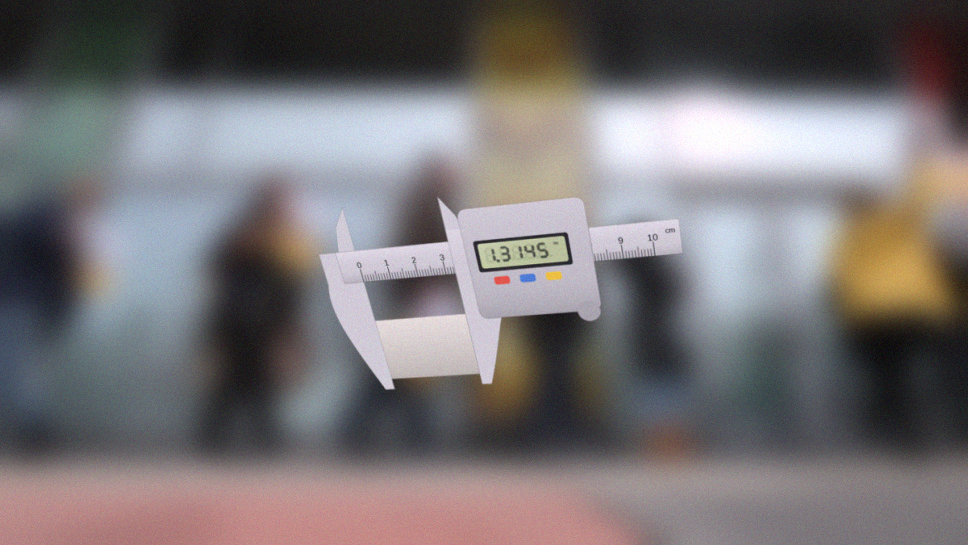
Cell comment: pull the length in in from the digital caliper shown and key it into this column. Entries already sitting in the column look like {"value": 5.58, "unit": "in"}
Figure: {"value": 1.3145, "unit": "in"}
